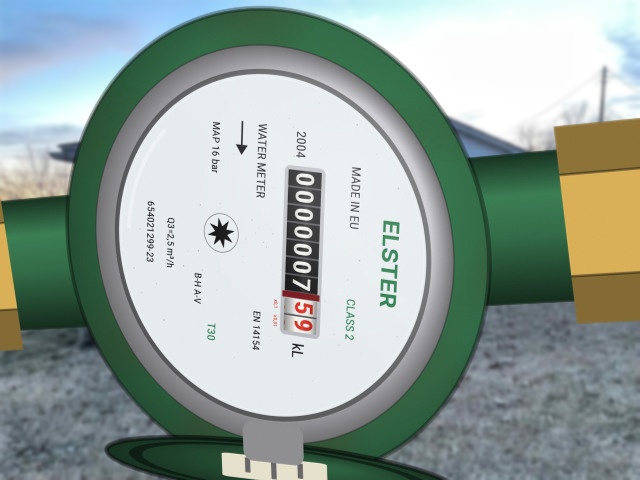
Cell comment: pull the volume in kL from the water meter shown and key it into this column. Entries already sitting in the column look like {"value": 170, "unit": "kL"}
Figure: {"value": 7.59, "unit": "kL"}
